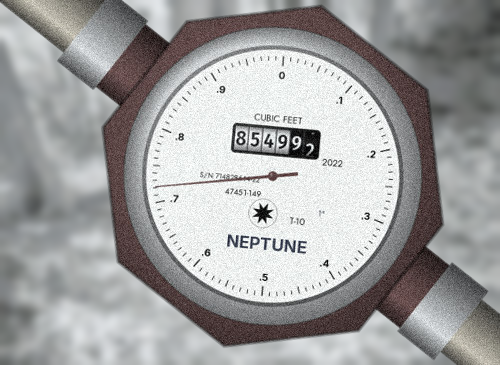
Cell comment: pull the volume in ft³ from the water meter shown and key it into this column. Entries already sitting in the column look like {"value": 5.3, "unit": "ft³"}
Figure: {"value": 854991.72, "unit": "ft³"}
